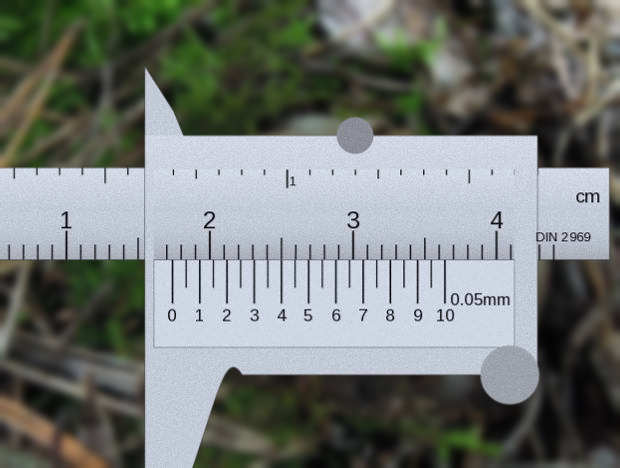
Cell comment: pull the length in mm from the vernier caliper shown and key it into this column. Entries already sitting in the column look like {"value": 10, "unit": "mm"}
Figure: {"value": 17.4, "unit": "mm"}
